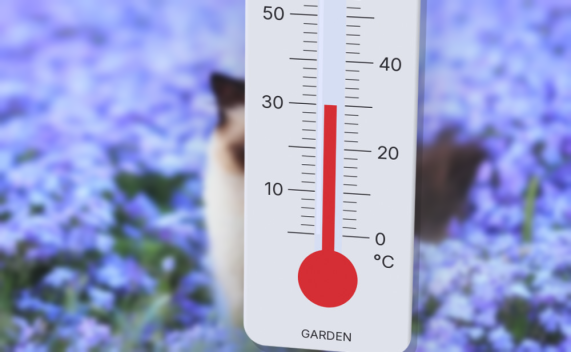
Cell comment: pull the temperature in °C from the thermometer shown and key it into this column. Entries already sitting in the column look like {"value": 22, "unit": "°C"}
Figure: {"value": 30, "unit": "°C"}
